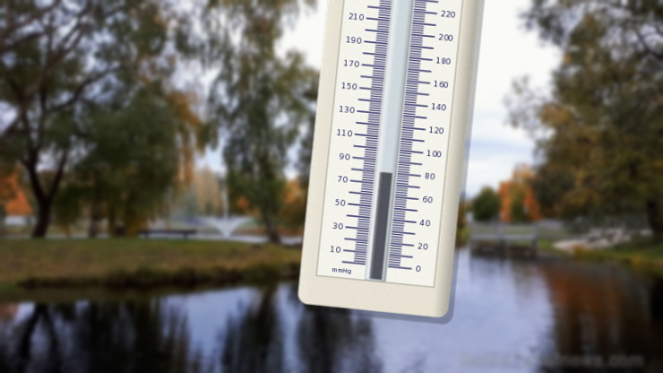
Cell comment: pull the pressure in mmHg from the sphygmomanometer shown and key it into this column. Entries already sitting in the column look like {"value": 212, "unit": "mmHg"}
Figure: {"value": 80, "unit": "mmHg"}
